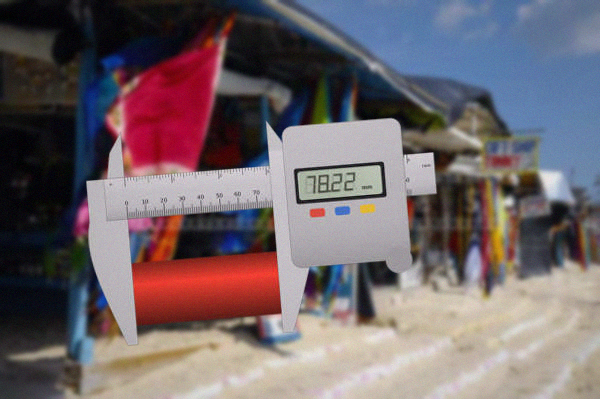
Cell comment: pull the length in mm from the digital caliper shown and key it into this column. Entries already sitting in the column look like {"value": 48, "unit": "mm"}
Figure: {"value": 78.22, "unit": "mm"}
